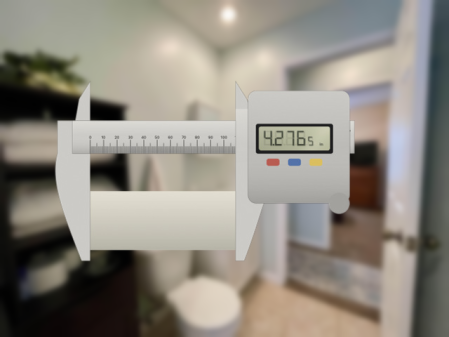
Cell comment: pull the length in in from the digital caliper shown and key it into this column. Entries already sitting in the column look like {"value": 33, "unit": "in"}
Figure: {"value": 4.2765, "unit": "in"}
